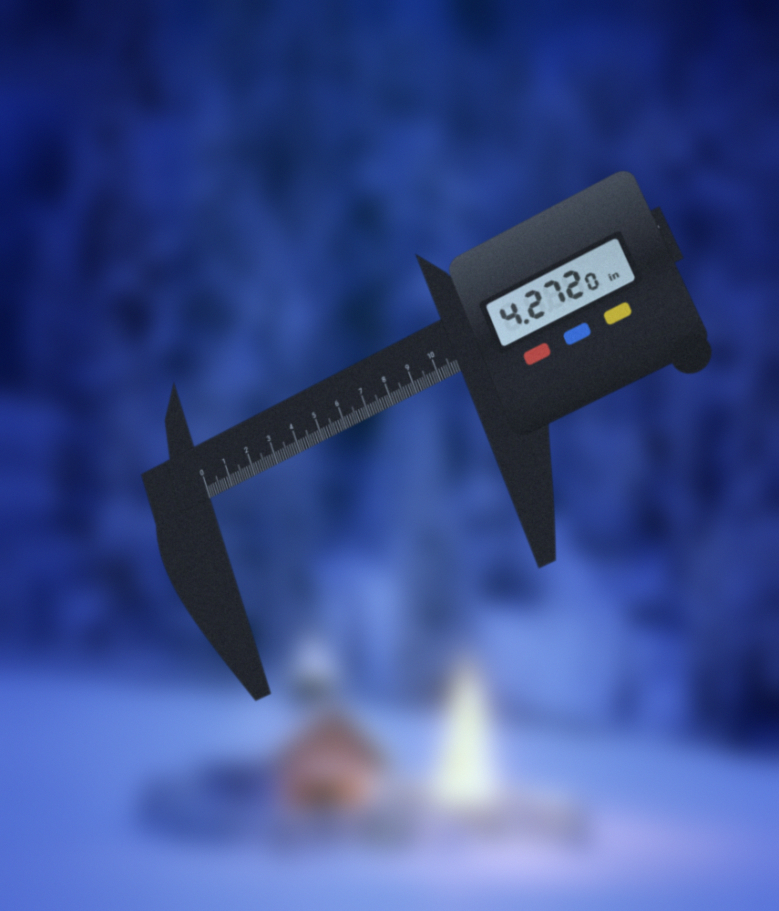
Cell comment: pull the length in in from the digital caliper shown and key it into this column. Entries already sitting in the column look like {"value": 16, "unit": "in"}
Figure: {"value": 4.2720, "unit": "in"}
